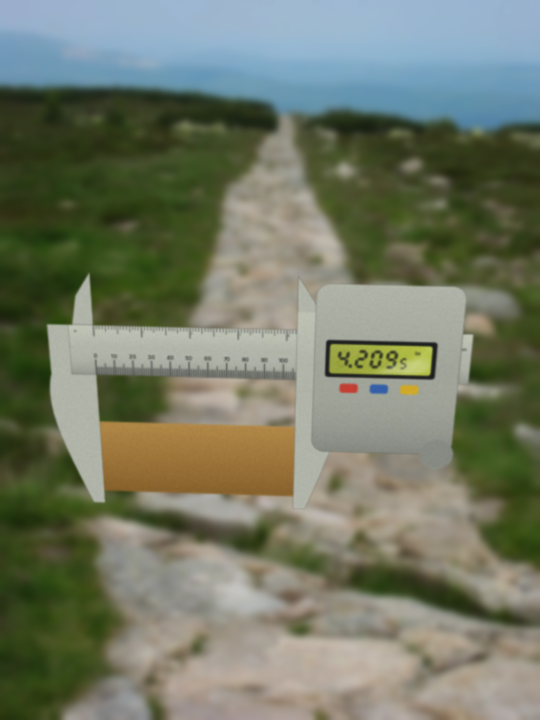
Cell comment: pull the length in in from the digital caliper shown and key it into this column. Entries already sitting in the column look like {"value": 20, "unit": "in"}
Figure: {"value": 4.2095, "unit": "in"}
